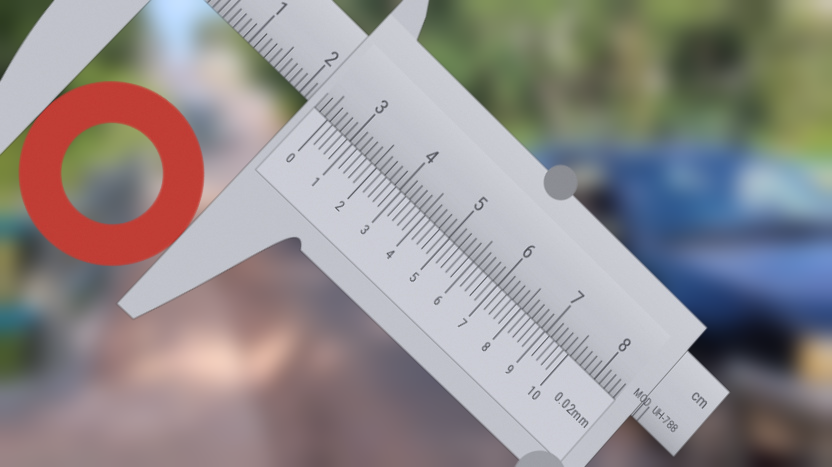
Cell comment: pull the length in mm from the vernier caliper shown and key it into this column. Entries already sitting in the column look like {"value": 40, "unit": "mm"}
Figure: {"value": 25.6, "unit": "mm"}
